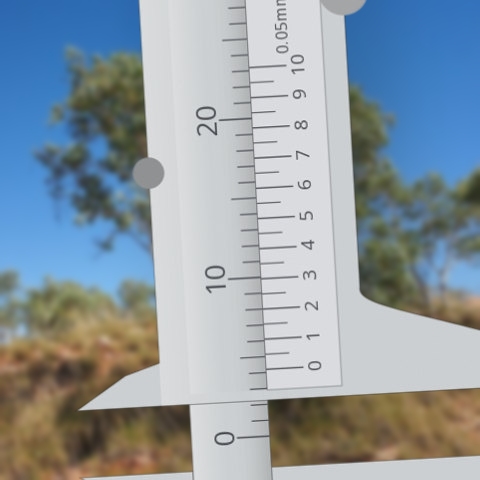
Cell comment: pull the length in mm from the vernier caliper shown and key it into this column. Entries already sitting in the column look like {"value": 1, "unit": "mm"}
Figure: {"value": 4.2, "unit": "mm"}
